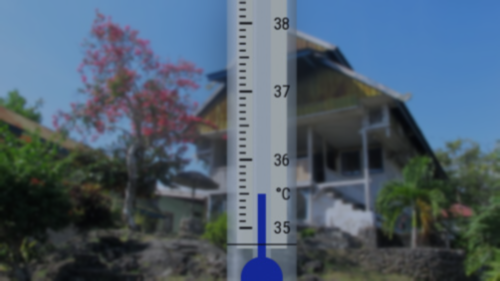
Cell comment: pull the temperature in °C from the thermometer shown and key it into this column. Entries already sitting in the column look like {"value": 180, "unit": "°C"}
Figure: {"value": 35.5, "unit": "°C"}
